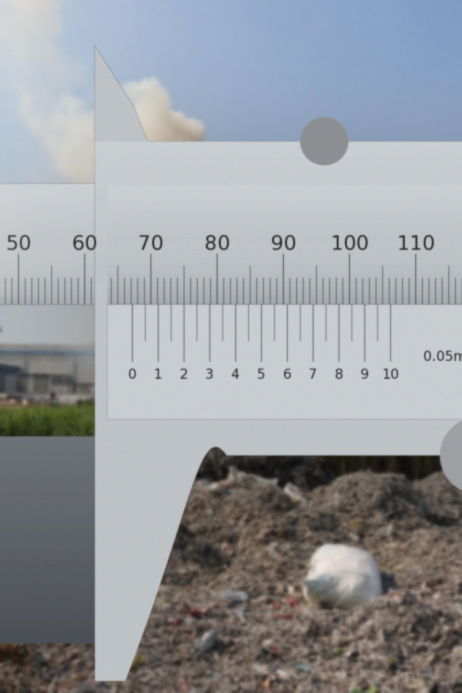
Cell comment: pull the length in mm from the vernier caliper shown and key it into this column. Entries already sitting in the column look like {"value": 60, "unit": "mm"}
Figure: {"value": 67.2, "unit": "mm"}
